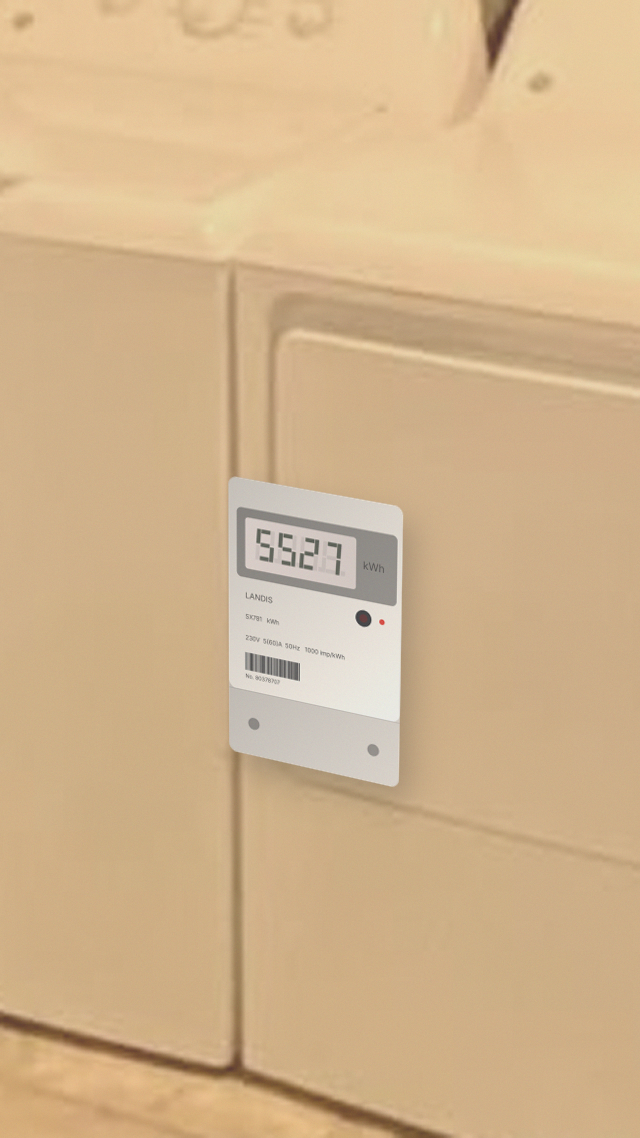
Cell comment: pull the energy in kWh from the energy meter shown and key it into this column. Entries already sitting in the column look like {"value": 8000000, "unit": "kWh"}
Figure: {"value": 5527, "unit": "kWh"}
